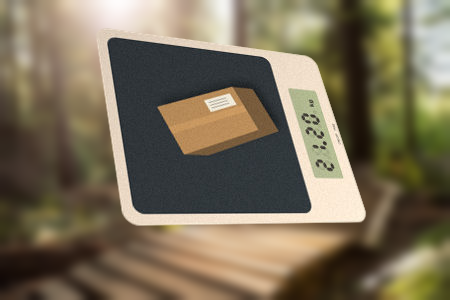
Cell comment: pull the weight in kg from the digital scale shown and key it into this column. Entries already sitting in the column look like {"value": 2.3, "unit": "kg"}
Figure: {"value": 21.20, "unit": "kg"}
